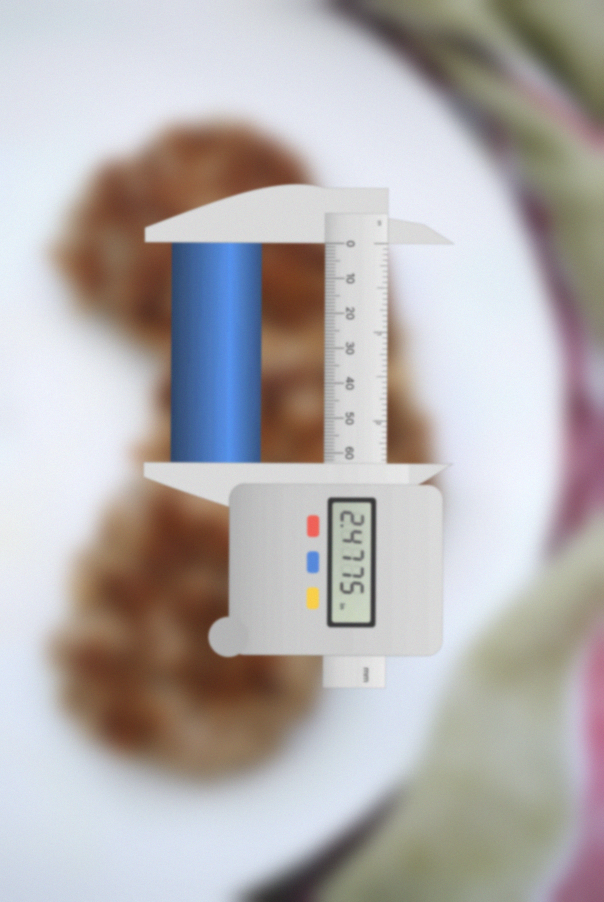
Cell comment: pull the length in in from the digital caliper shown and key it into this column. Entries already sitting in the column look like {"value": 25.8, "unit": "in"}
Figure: {"value": 2.4775, "unit": "in"}
